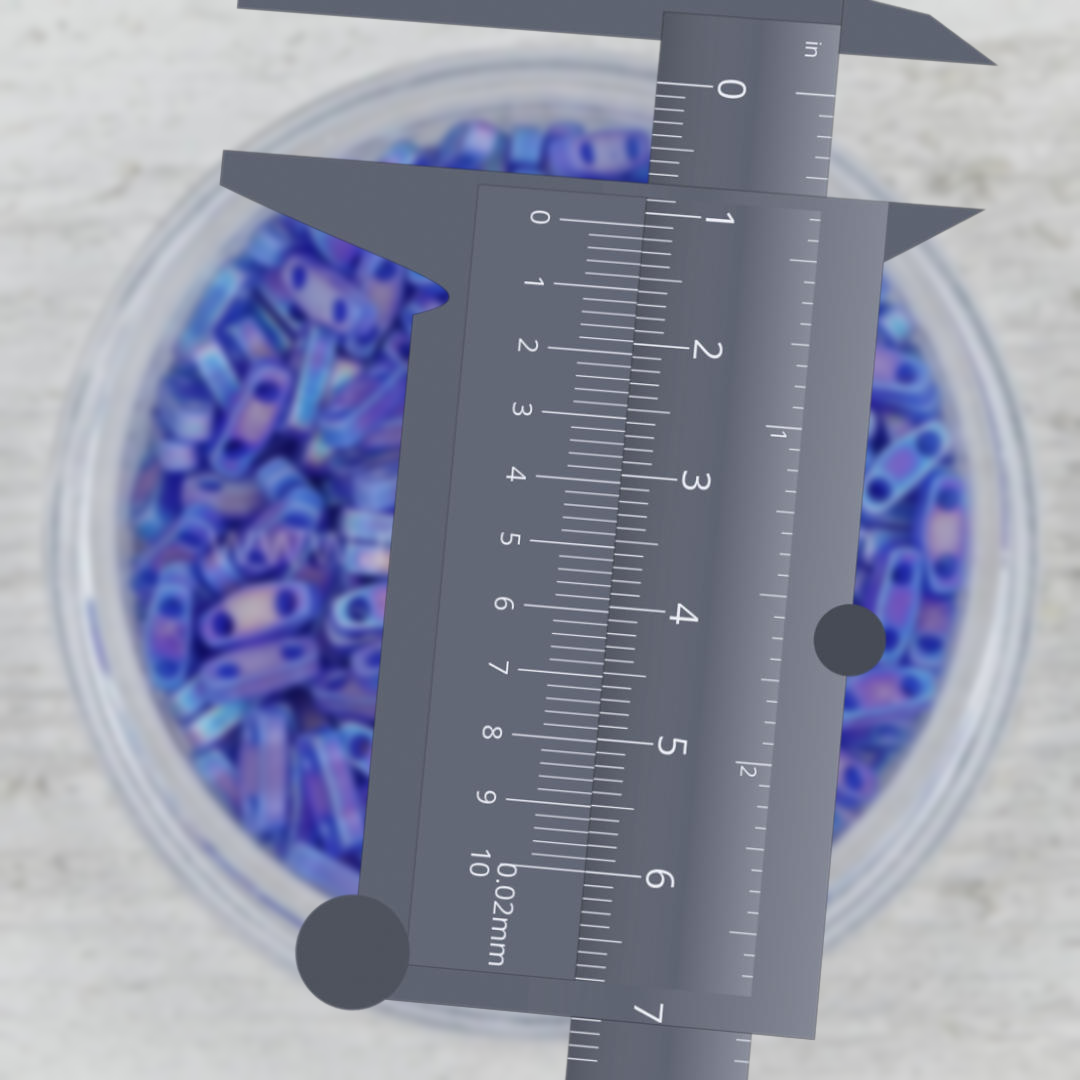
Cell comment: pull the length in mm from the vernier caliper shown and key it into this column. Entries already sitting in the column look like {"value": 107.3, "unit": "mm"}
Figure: {"value": 11.0, "unit": "mm"}
